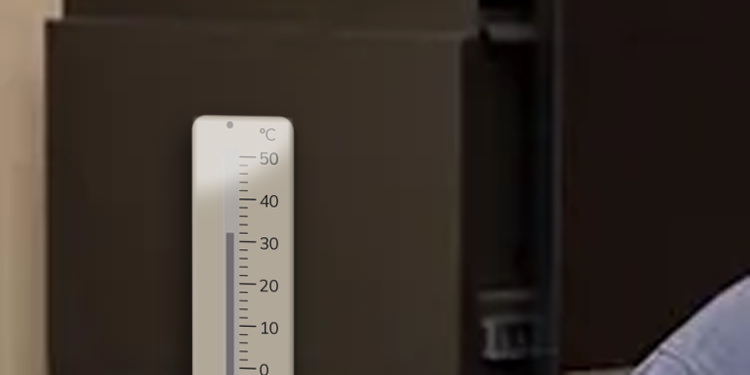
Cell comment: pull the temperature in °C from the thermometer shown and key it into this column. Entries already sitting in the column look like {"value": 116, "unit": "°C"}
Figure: {"value": 32, "unit": "°C"}
